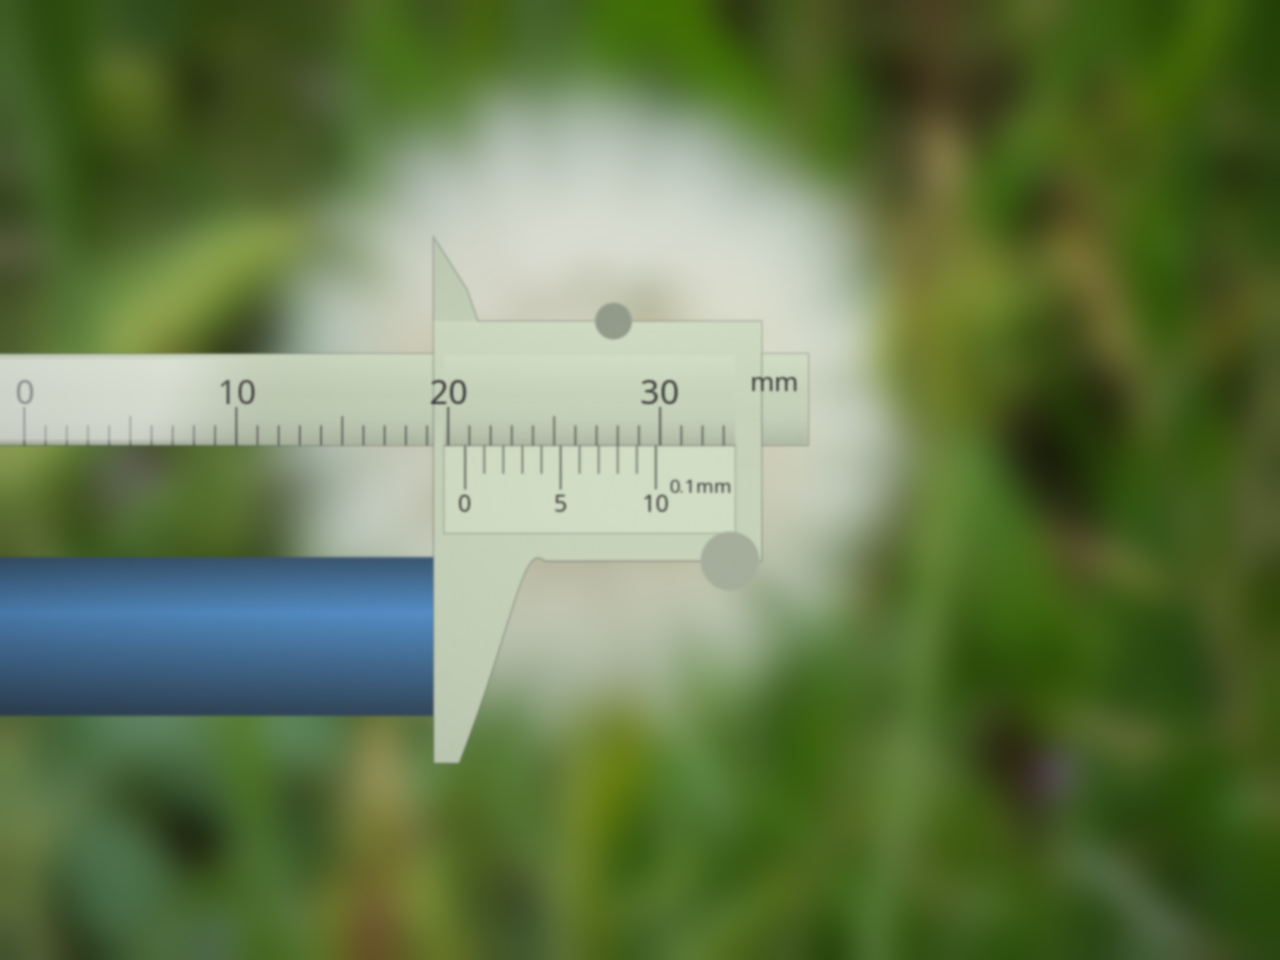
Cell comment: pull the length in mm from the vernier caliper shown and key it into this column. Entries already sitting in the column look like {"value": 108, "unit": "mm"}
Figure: {"value": 20.8, "unit": "mm"}
